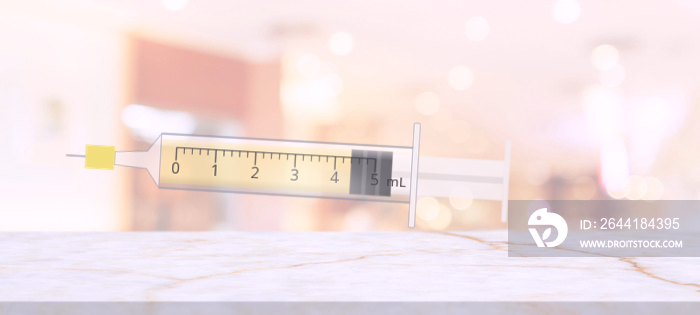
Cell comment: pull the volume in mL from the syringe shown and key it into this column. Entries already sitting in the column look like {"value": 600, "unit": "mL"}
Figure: {"value": 4.4, "unit": "mL"}
